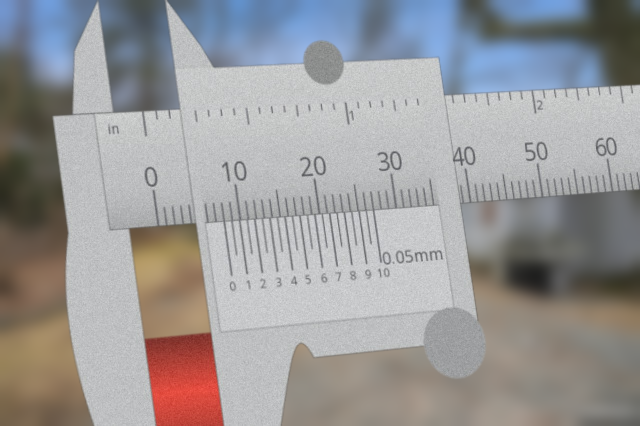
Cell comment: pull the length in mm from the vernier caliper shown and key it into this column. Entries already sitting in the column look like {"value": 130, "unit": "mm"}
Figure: {"value": 8.0, "unit": "mm"}
